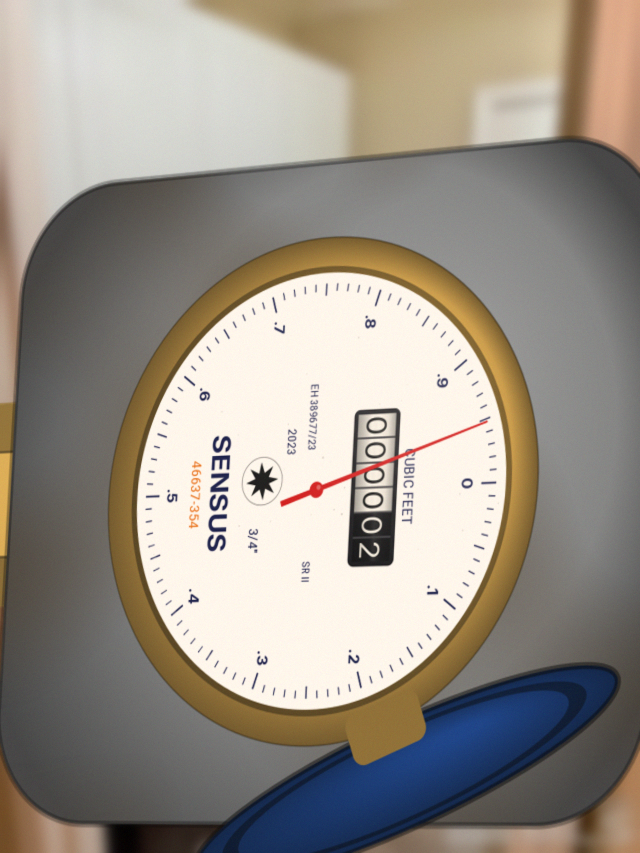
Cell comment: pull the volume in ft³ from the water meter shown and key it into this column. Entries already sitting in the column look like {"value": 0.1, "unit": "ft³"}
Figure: {"value": 1.95, "unit": "ft³"}
